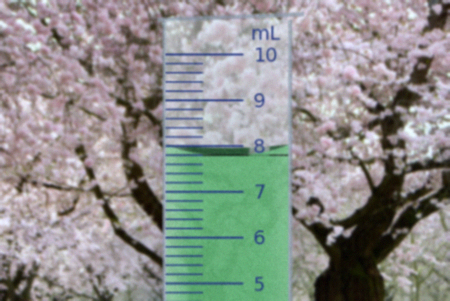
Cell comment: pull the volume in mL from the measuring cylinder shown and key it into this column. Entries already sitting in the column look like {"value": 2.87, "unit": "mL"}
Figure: {"value": 7.8, "unit": "mL"}
